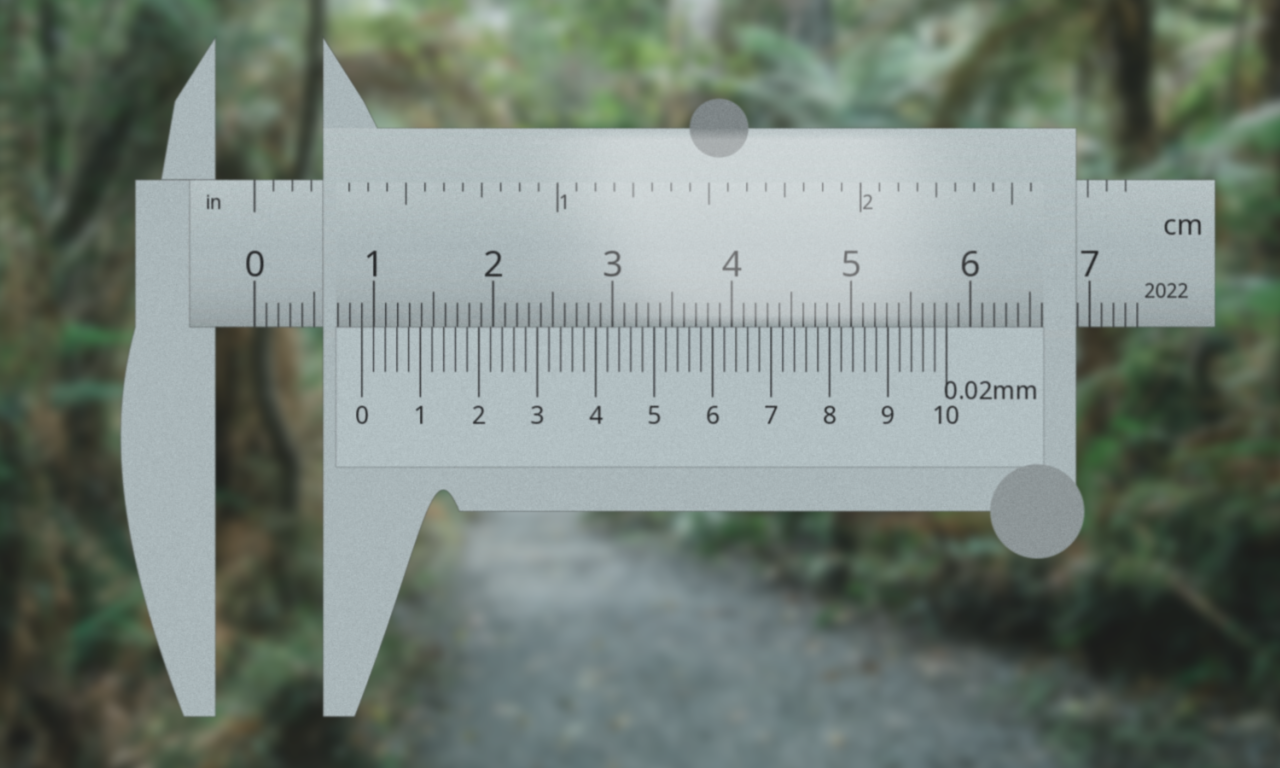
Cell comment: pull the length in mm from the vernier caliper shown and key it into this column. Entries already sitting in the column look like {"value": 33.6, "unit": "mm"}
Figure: {"value": 9.0, "unit": "mm"}
